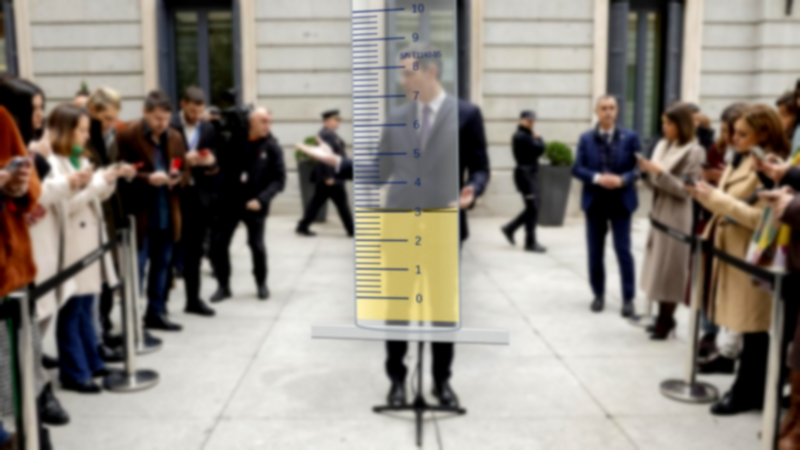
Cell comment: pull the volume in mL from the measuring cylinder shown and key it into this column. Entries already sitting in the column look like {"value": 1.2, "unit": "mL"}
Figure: {"value": 3, "unit": "mL"}
